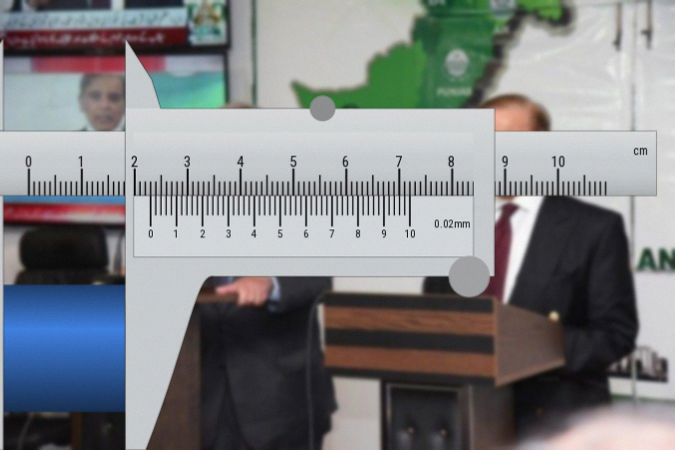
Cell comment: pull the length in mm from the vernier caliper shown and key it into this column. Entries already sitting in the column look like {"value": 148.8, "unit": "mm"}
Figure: {"value": 23.0, "unit": "mm"}
